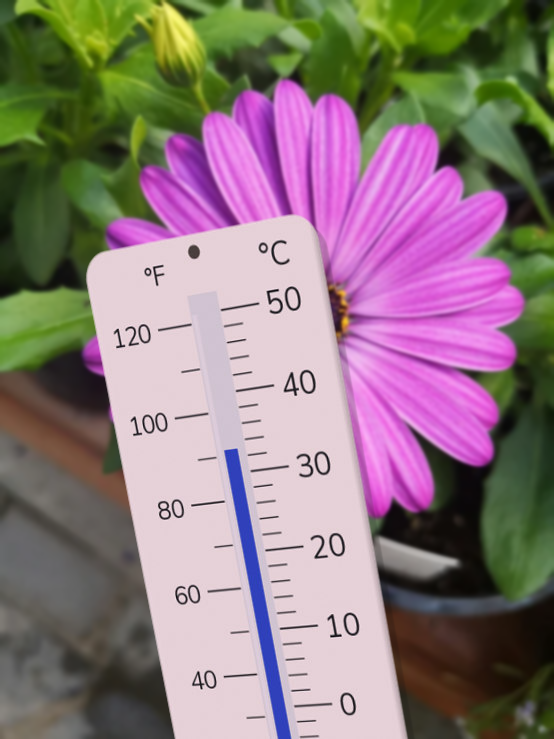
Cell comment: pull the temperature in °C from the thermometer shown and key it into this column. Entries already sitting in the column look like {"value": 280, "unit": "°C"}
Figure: {"value": 33, "unit": "°C"}
